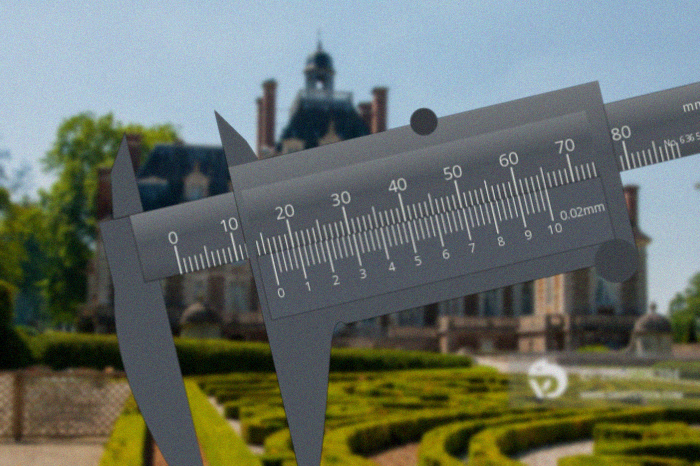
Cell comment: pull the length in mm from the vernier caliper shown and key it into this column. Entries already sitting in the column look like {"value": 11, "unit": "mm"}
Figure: {"value": 16.0, "unit": "mm"}
